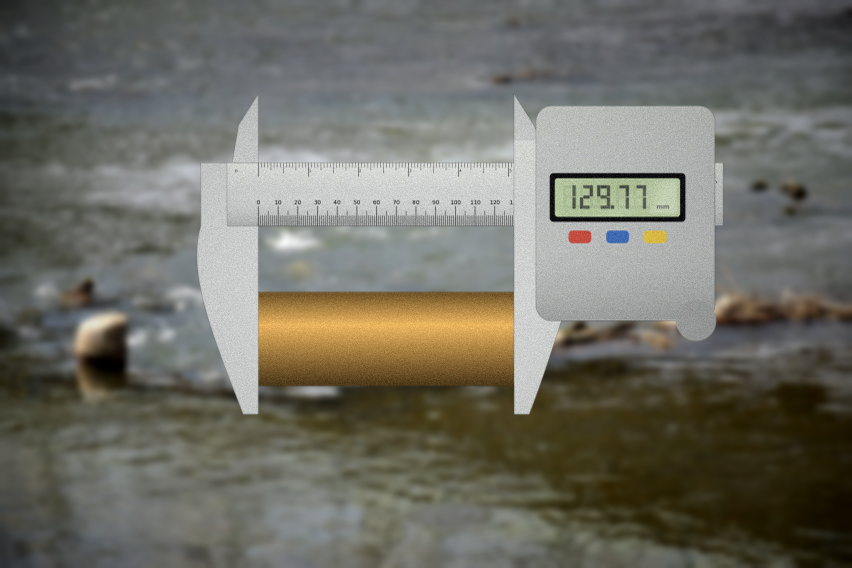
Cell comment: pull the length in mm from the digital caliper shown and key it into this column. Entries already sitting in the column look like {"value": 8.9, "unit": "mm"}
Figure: {"value": 129.77, "unit": "mm"}
